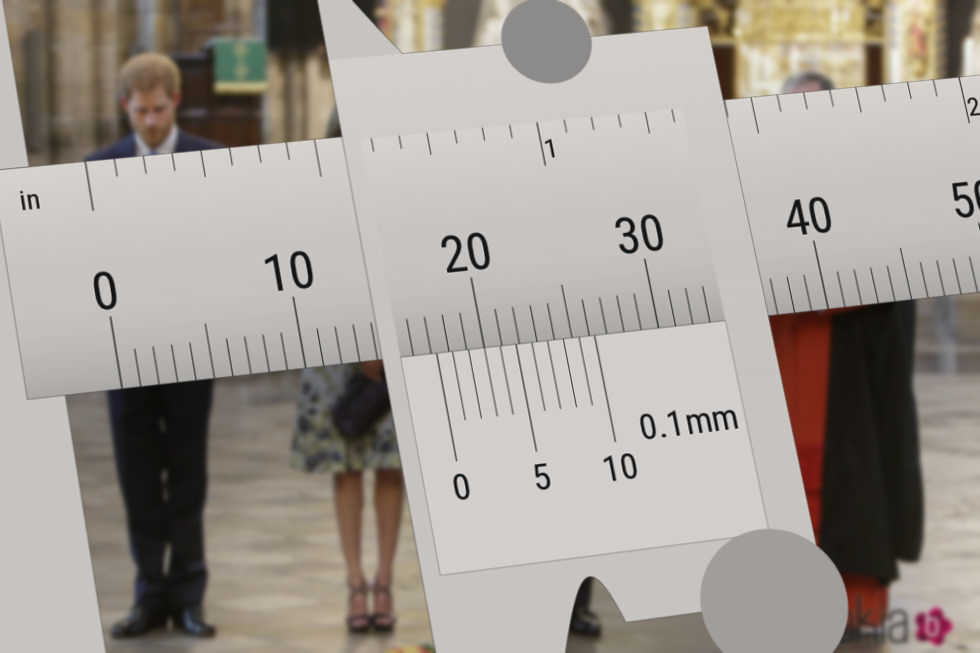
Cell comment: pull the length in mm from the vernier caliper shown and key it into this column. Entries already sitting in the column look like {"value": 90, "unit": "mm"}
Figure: {"value": 17.3, "unit": "mm"}
